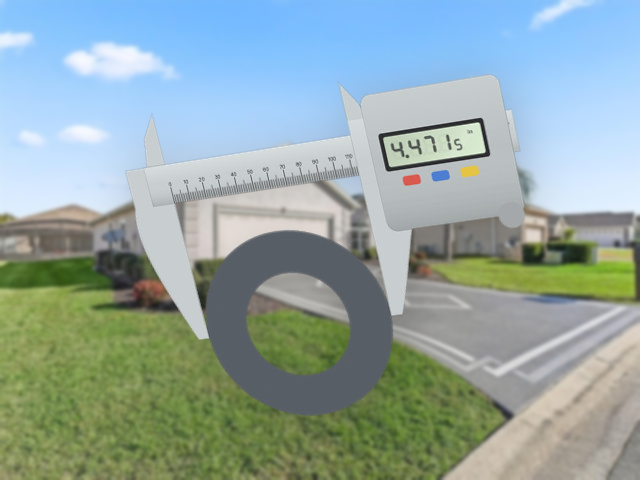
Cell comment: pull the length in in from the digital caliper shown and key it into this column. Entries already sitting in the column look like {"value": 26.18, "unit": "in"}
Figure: {"value": 4.4715, "unit": "in"}
